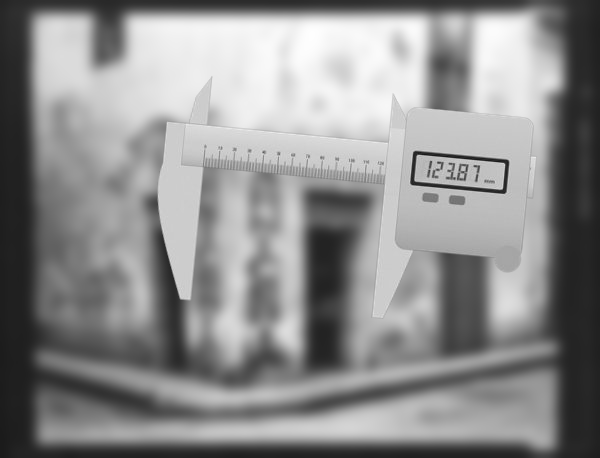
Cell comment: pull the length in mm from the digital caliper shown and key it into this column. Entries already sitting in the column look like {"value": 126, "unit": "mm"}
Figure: {"value": 123.87, "unit": "mm"}
